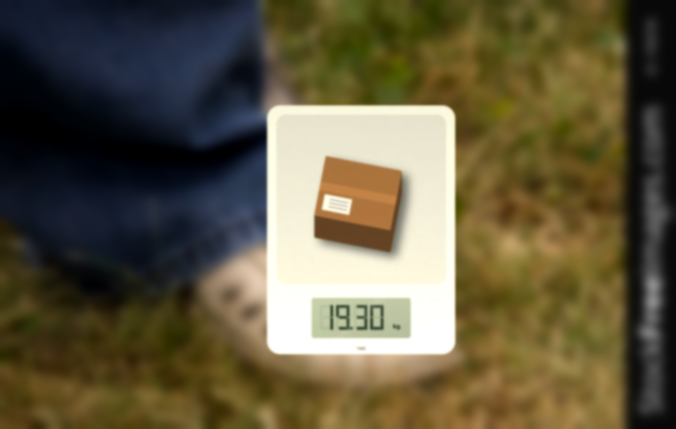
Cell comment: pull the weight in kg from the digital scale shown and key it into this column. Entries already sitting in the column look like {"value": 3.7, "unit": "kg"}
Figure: {"value": 19.30, "unit": "kg"}
